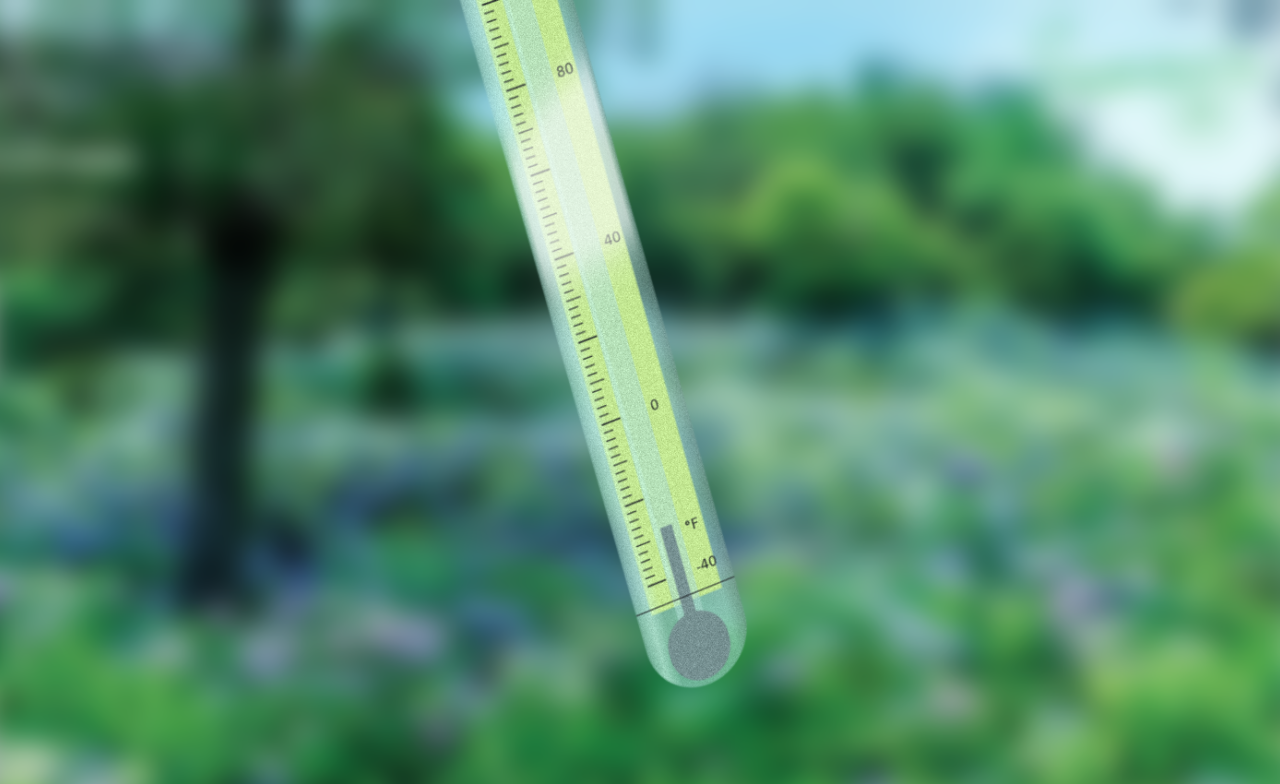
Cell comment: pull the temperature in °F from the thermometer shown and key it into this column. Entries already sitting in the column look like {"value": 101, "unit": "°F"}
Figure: {"value": -28, "unit": "°F"}
